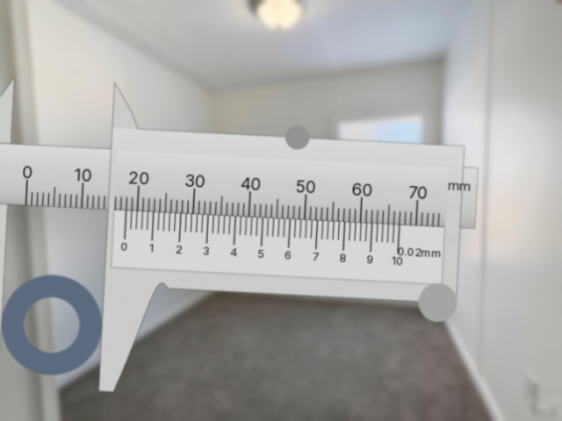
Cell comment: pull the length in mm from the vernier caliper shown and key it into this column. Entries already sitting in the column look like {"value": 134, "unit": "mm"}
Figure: {"value": 18.0, "unit": "mm"}
